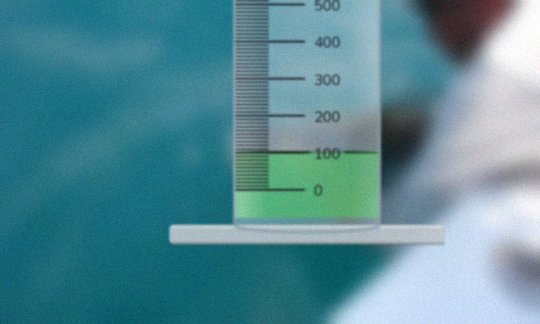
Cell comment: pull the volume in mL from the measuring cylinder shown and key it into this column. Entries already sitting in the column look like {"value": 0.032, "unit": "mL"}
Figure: {"value": 100, "unit": "mL"}
